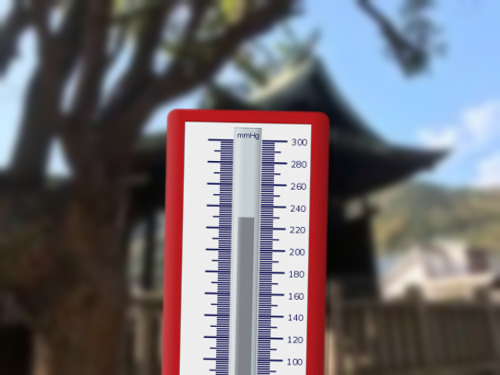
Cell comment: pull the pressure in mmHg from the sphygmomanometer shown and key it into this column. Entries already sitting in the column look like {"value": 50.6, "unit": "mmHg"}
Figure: {"value": 230, "unit": "mmHg"}
